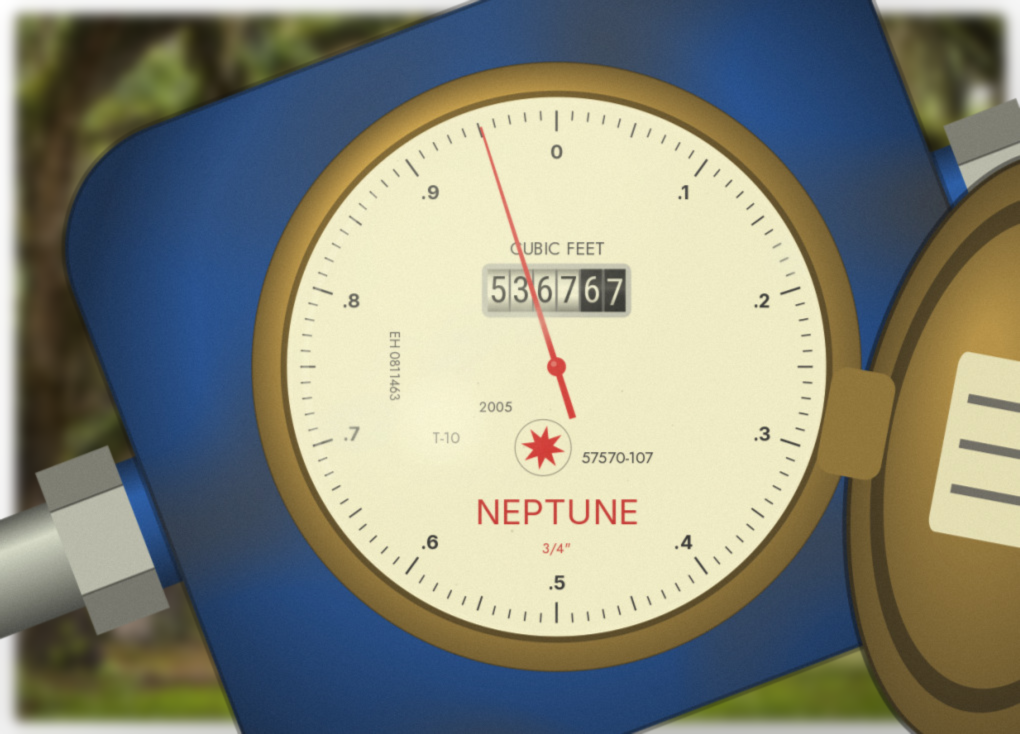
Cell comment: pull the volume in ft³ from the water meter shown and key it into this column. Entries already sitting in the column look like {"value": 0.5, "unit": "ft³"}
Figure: {"value": 536766.95, "unit": "ft³"}
